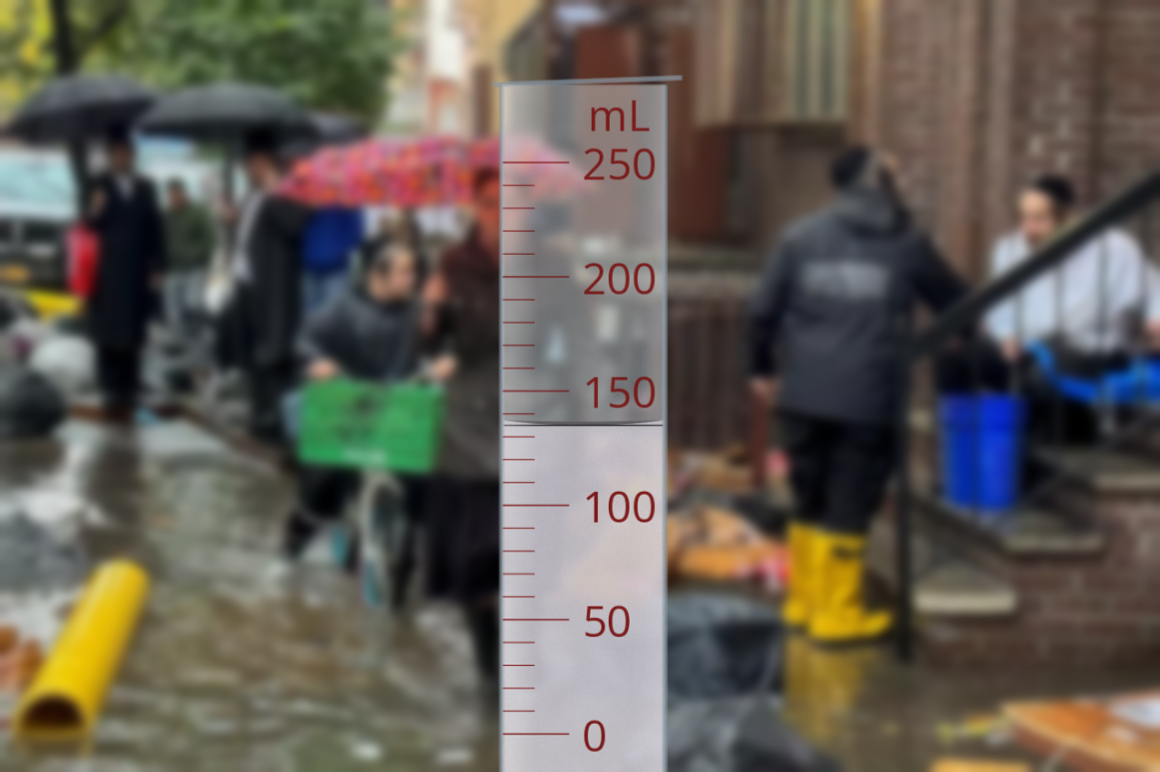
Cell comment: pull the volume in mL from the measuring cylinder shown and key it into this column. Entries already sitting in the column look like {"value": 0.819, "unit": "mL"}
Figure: {"value": 135, "unit": "mL"}
